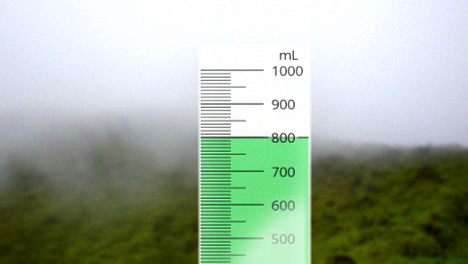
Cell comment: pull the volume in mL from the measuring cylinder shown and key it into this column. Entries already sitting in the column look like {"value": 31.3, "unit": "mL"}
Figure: {"value": 800, "unit": "mL"}
